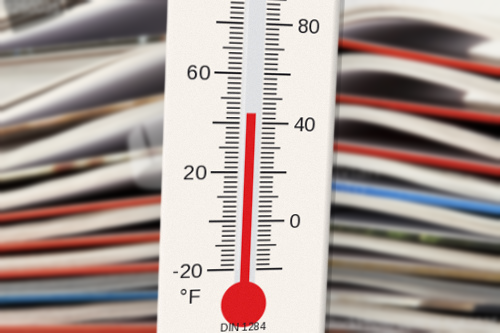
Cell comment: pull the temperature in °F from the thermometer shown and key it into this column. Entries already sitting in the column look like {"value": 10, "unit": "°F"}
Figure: {"value": 44, "unit": "°F"}
